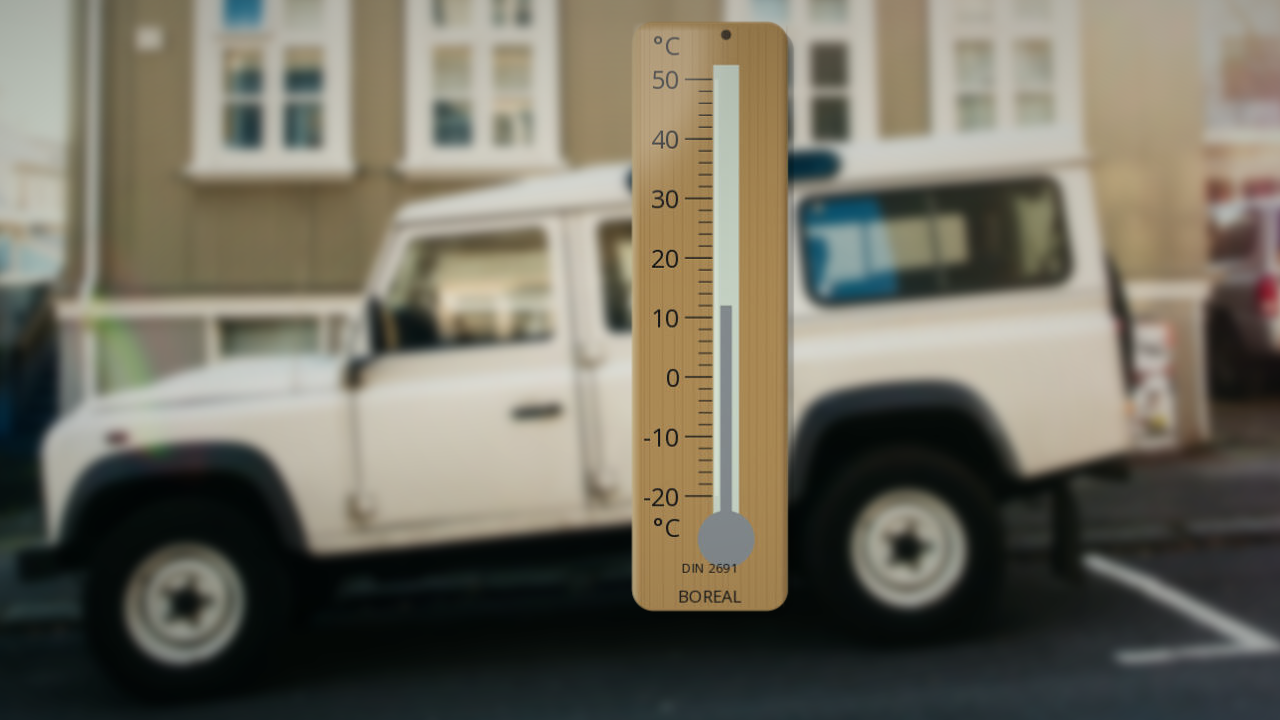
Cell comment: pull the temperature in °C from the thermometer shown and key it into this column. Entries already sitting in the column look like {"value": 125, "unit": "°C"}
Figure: {"value": 12, "unit": "°C"}
